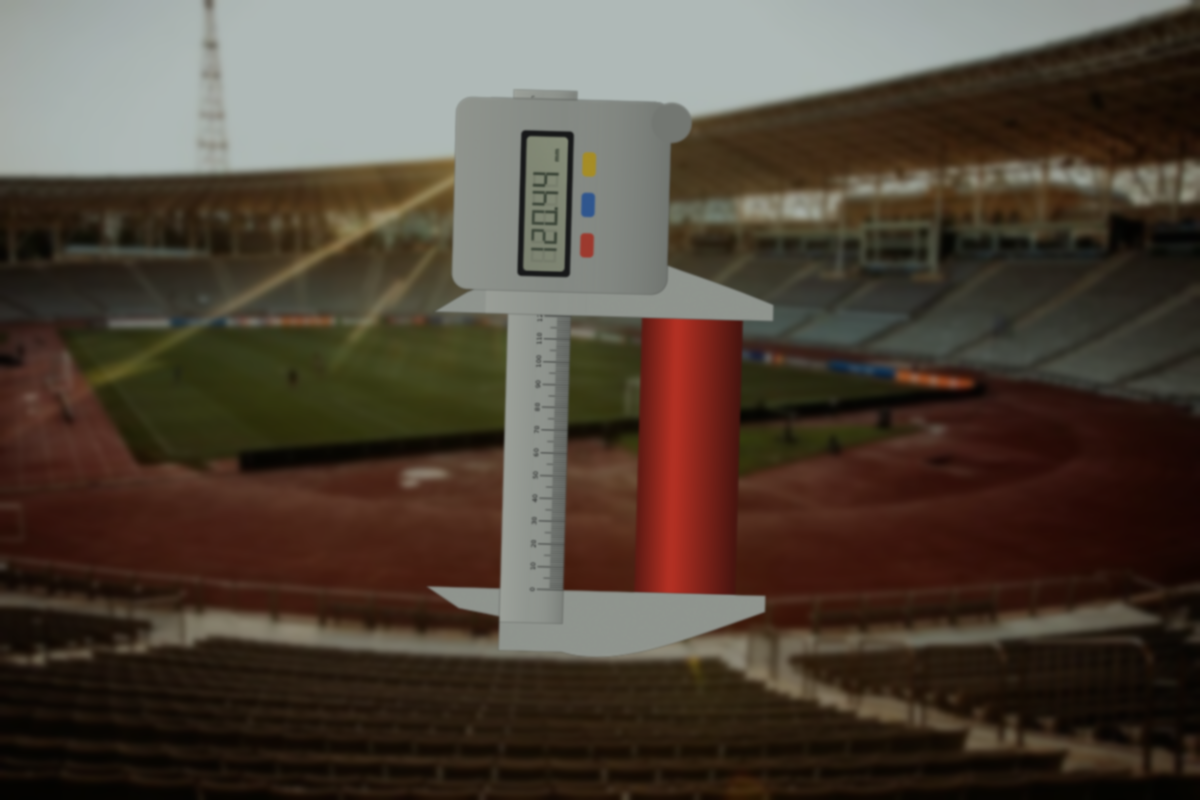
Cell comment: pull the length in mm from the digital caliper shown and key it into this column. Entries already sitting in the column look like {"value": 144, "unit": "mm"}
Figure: {"value": 120.44, "unit": "mm"}
